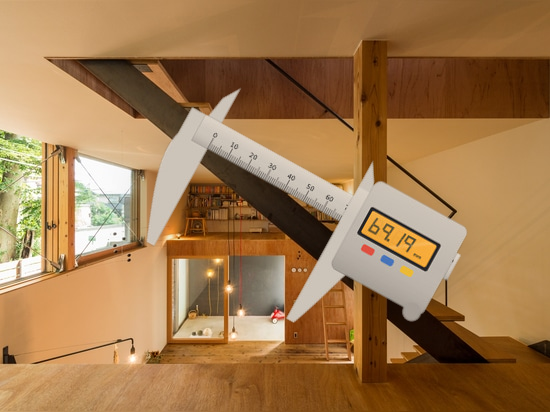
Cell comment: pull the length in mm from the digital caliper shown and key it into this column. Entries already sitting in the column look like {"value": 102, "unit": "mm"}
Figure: {"value": 69.19, "unit": "mm"}
